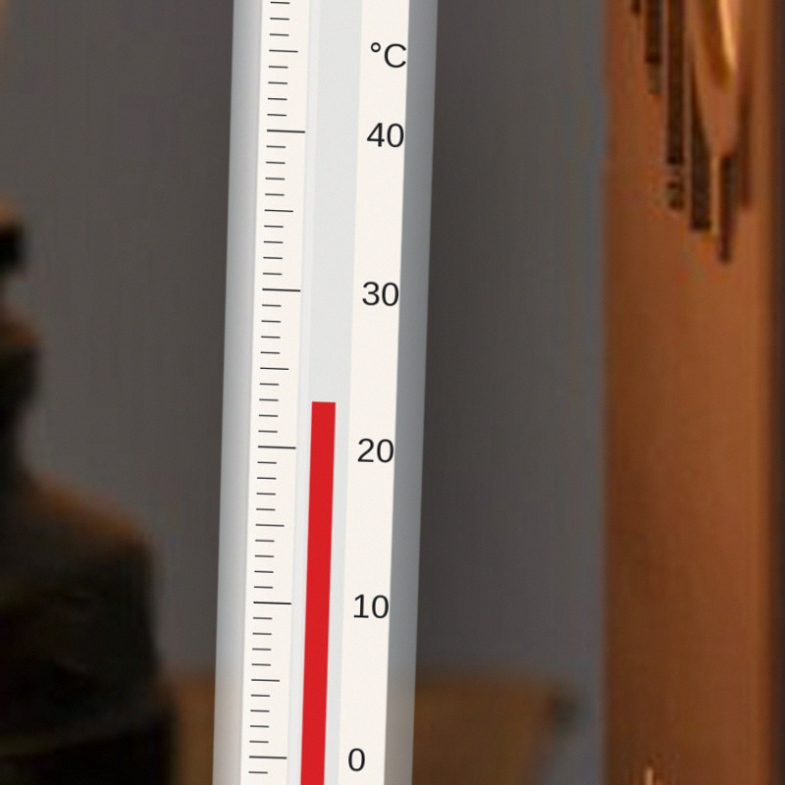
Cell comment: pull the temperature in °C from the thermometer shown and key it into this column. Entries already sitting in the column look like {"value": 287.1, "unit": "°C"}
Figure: {"value": 23, "unit": "°C"}
